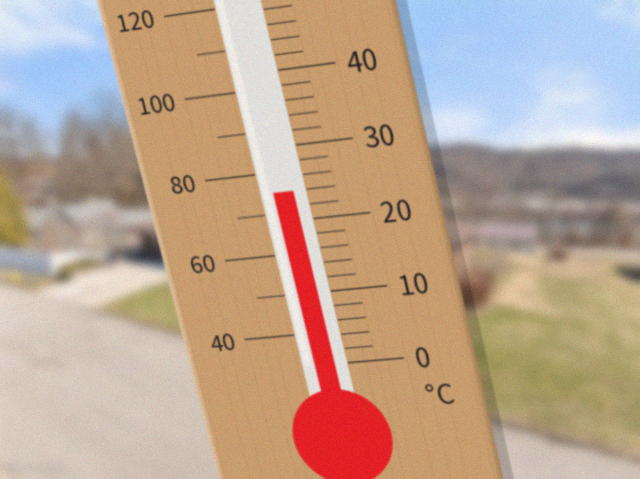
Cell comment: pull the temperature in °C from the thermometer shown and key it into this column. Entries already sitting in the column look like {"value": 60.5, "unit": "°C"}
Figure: {"value": 24, "unit": "°C"}
